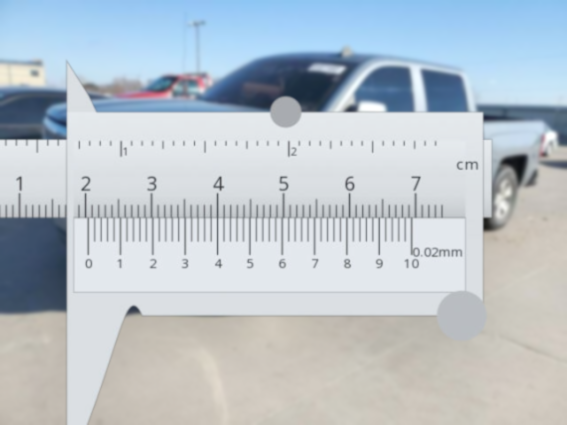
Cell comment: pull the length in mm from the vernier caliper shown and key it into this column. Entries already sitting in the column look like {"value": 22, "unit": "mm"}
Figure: {"value": 20.4, "unit": "mm"}
